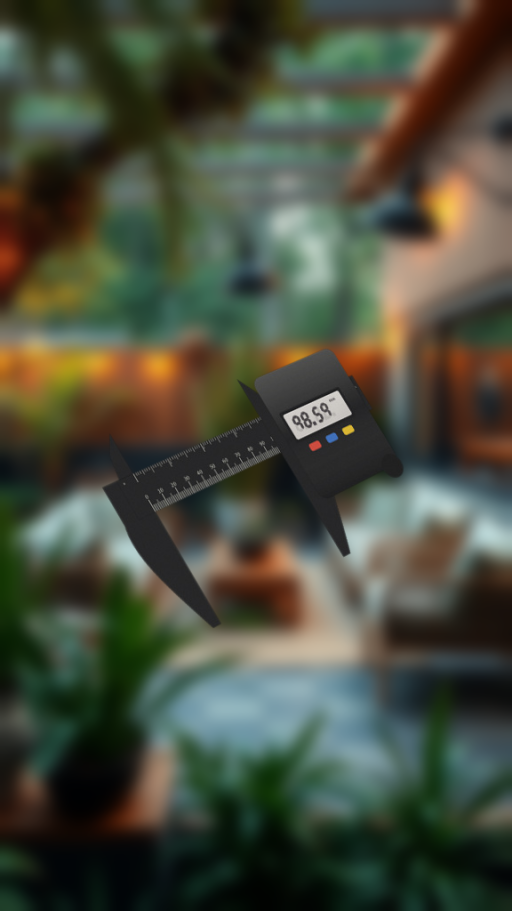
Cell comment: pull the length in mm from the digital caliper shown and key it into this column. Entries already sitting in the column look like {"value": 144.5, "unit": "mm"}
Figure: {"value": 98.59, "unit": "mm"}
